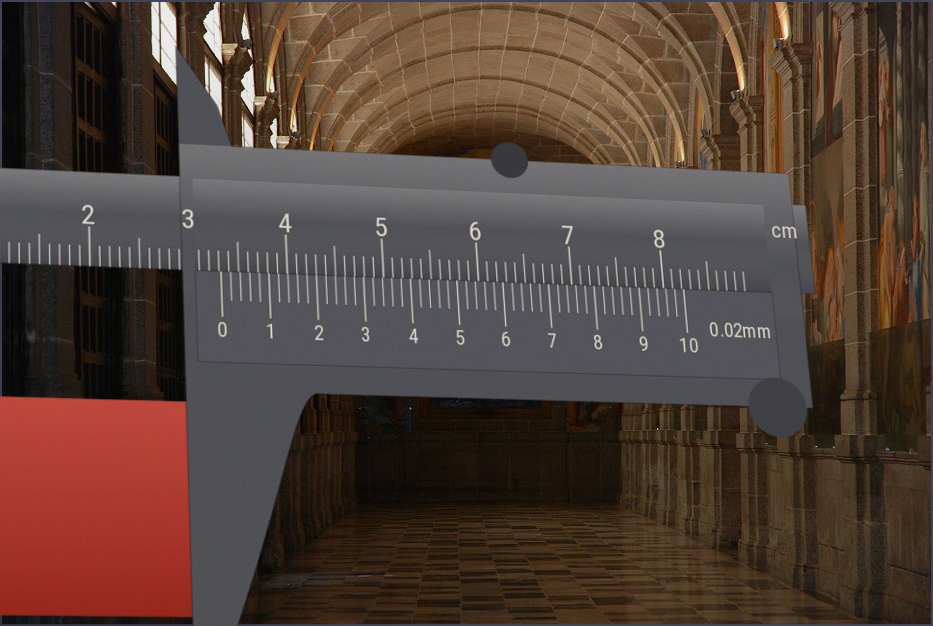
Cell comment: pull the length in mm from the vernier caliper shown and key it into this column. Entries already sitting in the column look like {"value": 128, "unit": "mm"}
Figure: {"value": 33.2, "unit": "mm"}
